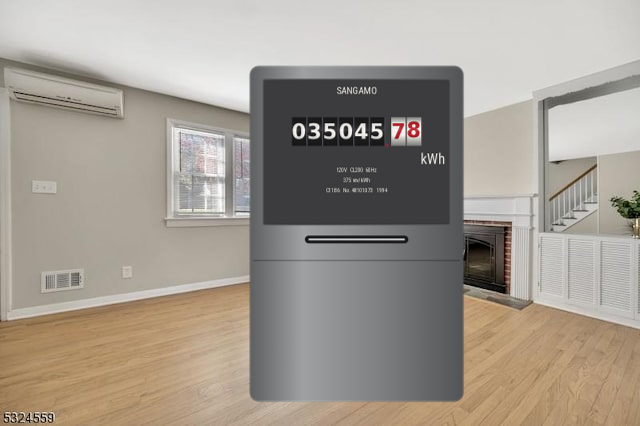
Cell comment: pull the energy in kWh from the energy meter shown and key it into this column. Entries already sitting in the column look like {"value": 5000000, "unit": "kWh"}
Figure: {"value": 35045.78, "unit": "kWh"}
